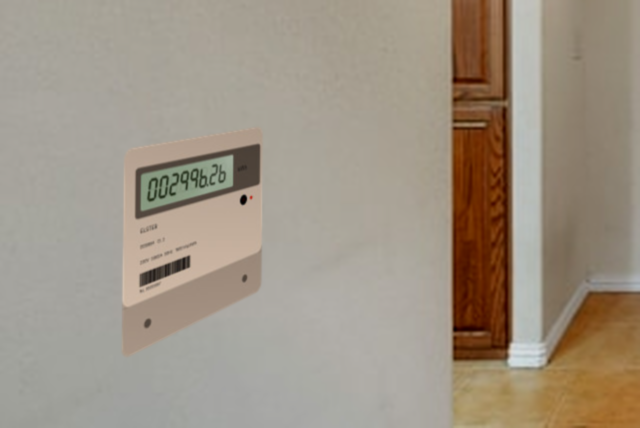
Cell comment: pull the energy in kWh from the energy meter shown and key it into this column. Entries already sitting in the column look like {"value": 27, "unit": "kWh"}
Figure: {"value": 2996.26, "unit": "kWh"}
